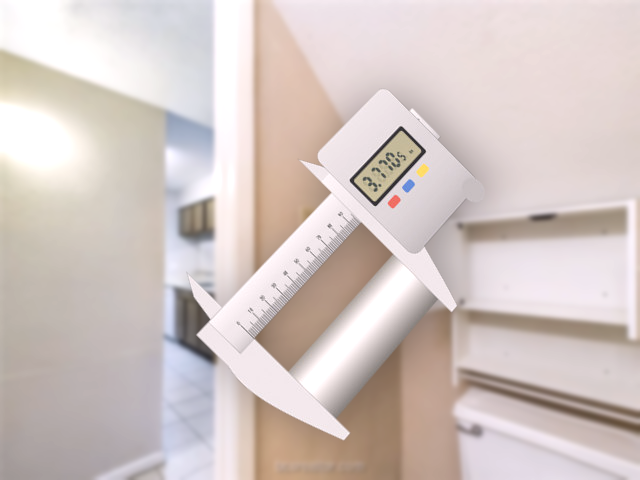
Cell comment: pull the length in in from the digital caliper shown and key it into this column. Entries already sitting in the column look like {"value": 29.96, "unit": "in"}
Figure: {"value": 3.7705, "unit": "in"}
